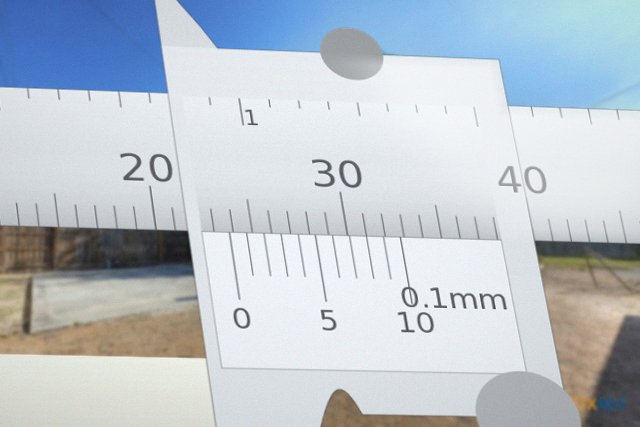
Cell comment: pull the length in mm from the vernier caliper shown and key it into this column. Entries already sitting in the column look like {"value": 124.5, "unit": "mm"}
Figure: {"value": 23.8, "unit": "mm"}
